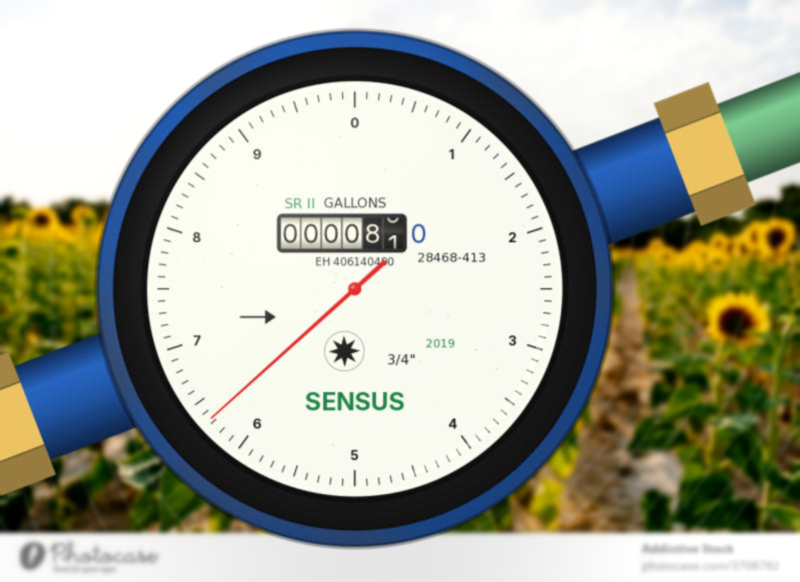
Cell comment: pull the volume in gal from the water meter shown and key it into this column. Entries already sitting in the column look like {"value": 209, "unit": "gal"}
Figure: {"value": 806.3, "unit": "gal"}
